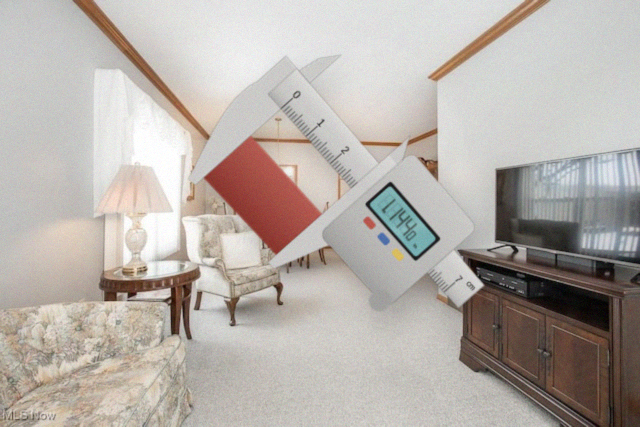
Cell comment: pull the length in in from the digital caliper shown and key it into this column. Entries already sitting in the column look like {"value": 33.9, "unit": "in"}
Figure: {"value": 1.1440, "unit": "in"}
